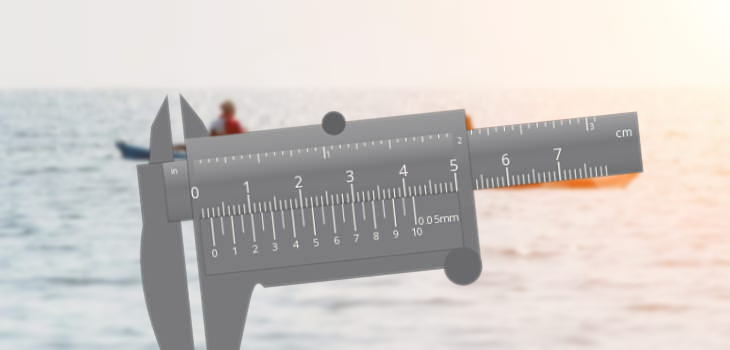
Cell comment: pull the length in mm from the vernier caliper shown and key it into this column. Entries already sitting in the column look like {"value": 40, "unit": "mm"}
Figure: {"value": 2.5, "unit": "mm"}
